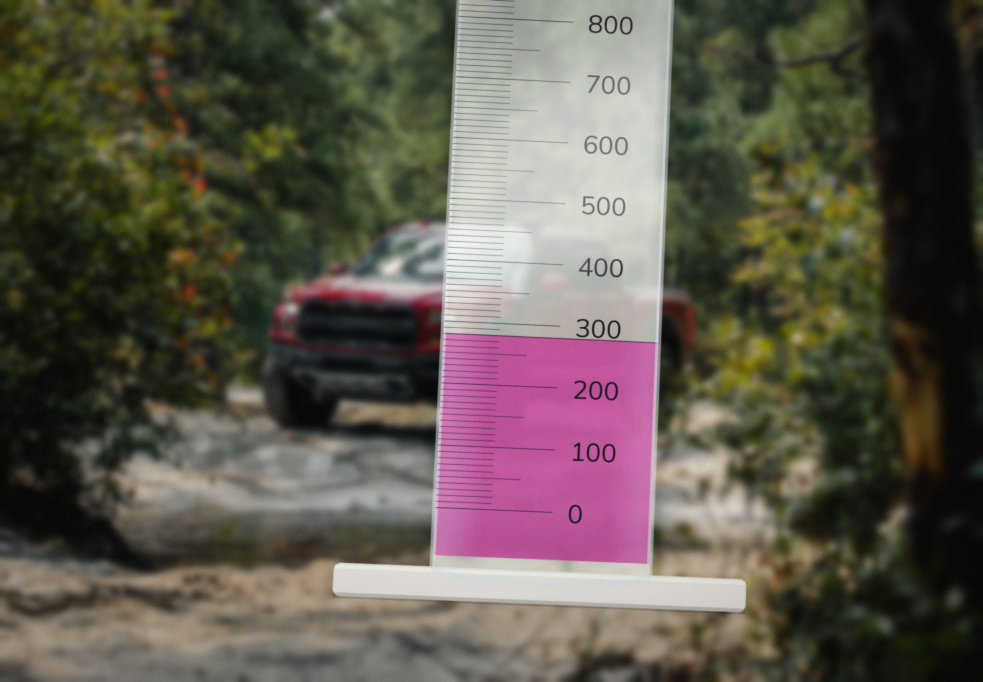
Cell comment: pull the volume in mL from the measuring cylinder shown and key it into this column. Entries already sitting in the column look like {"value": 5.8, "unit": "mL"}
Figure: {"value": 280, "unit": "mL"}
